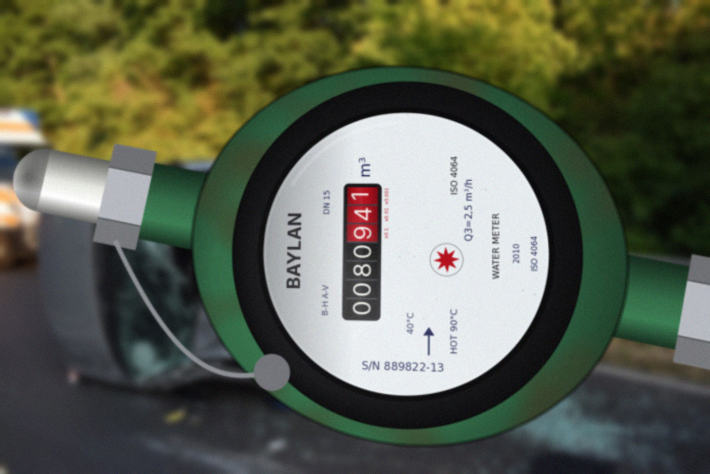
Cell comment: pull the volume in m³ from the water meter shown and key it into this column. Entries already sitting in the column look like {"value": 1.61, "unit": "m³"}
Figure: {"value": 80.941, "unit": "m³"}
